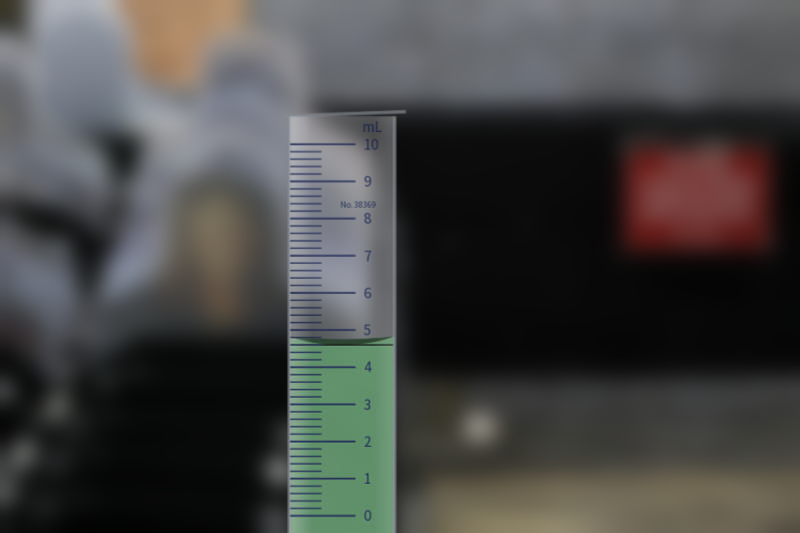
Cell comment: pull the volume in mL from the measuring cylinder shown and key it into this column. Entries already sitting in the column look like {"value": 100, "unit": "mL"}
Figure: {"value": 4.6, "unit": "mL"}
